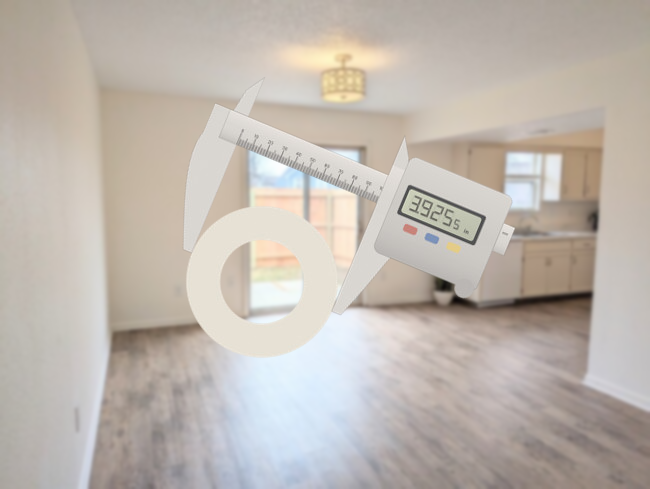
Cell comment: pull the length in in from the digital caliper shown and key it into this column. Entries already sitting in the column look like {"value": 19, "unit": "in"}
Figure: {"value": 3.9255, "unit": "in"}
